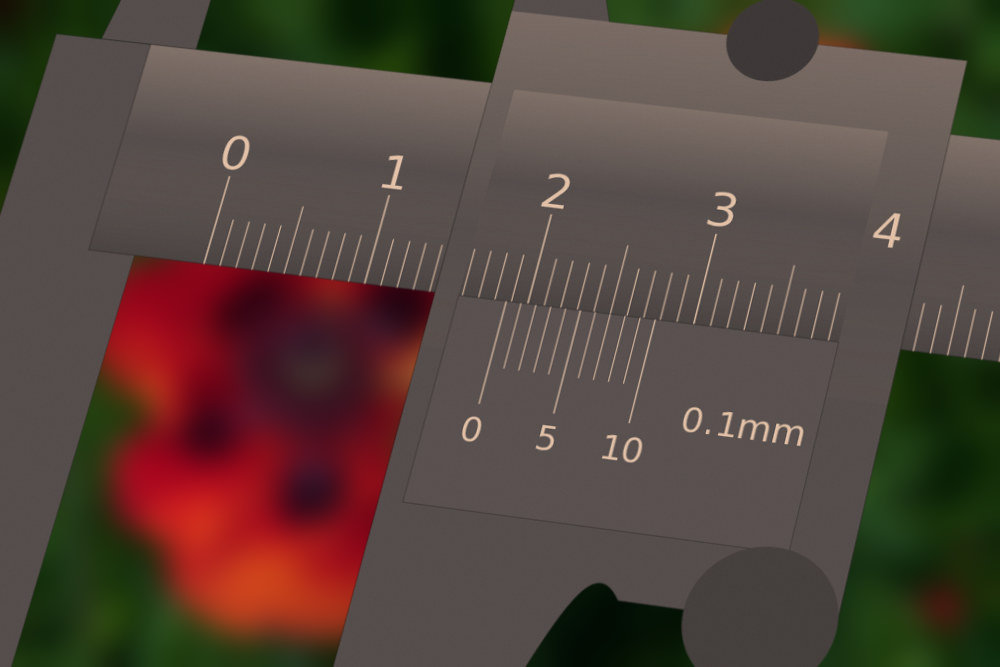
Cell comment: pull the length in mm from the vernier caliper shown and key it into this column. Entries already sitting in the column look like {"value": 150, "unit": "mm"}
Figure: {"value": 18.7, "unit": "mm"}
